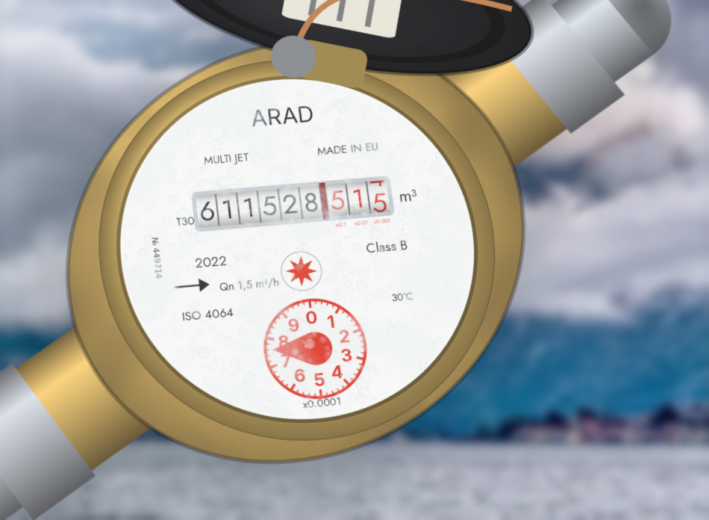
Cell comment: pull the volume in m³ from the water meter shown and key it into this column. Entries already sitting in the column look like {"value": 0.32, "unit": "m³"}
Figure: {"value": 611528.5147, "unit": "m³"}
